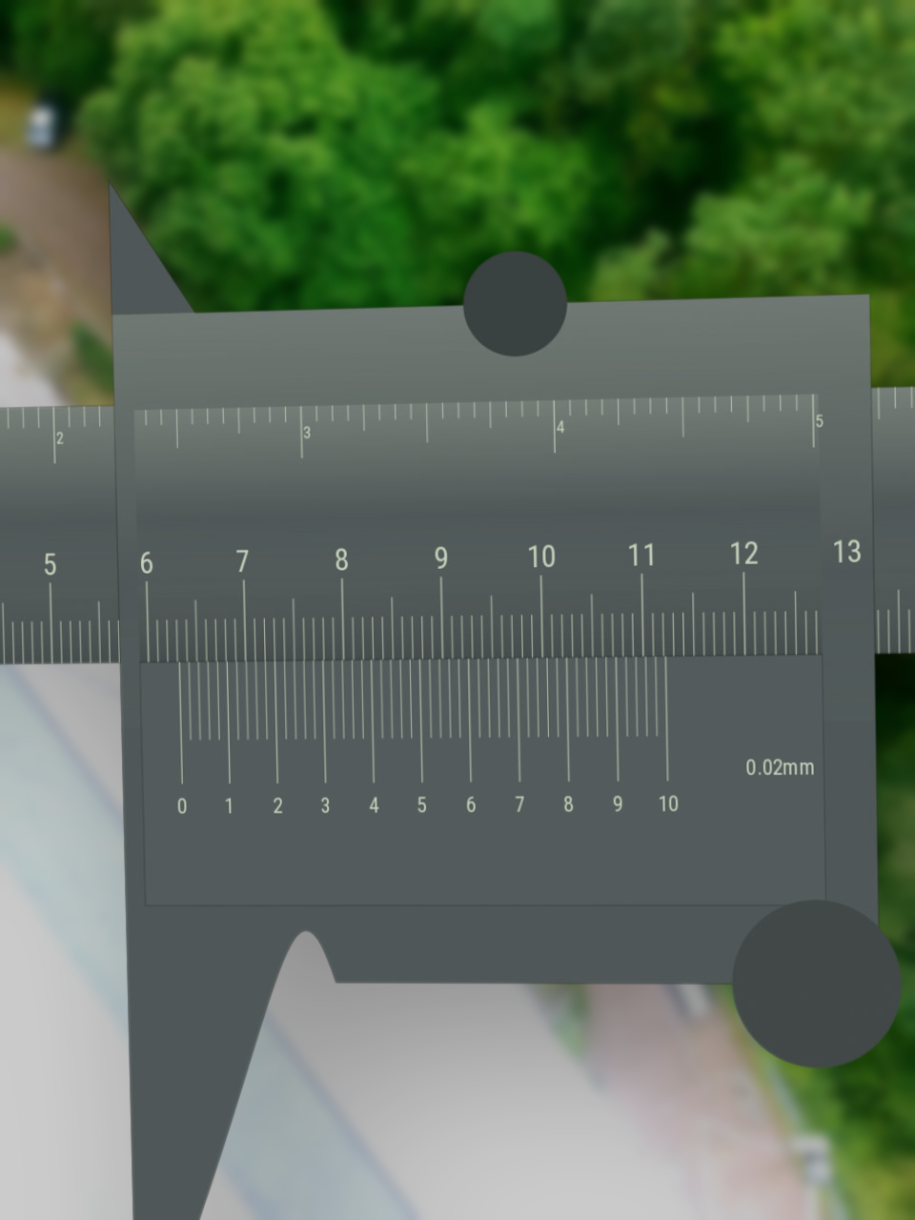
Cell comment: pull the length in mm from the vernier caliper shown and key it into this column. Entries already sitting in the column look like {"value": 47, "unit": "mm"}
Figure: {"value": 63.2, "unit": "mm"}
